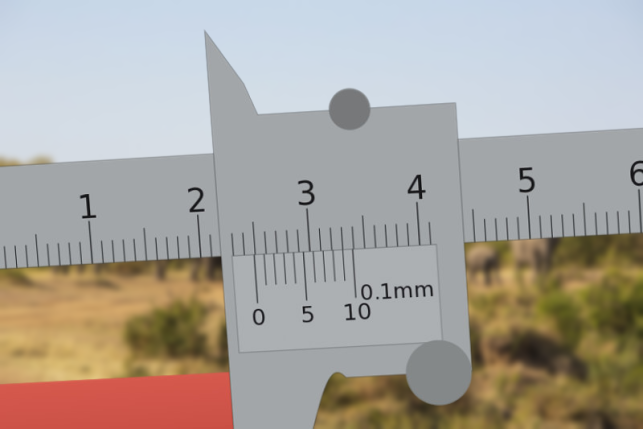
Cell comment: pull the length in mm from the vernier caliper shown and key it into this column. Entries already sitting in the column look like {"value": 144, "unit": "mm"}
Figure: {"value": 24.9, "unit": "mm"}
